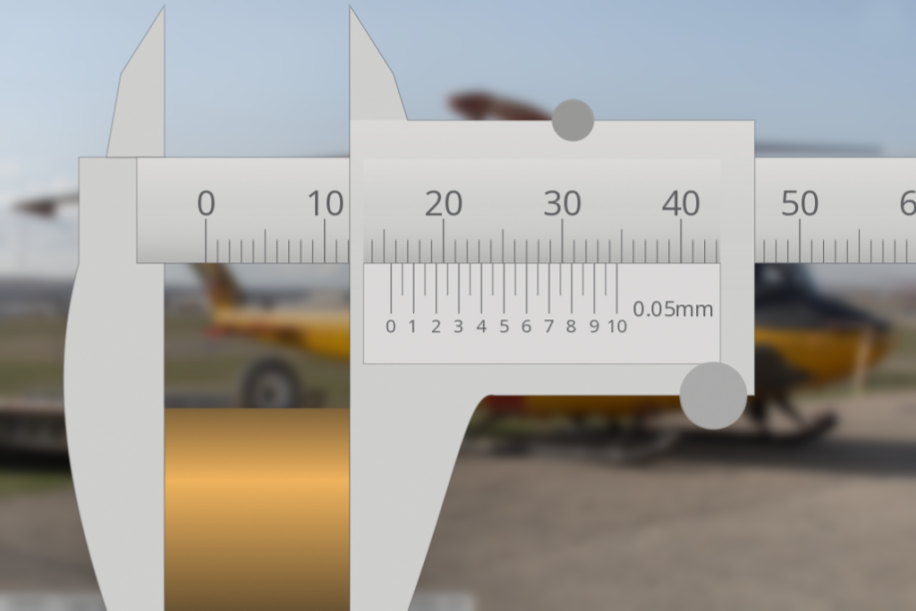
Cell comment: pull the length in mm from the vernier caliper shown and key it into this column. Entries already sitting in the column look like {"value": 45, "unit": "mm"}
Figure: {"value": 15.6, "unit": "mm"}
